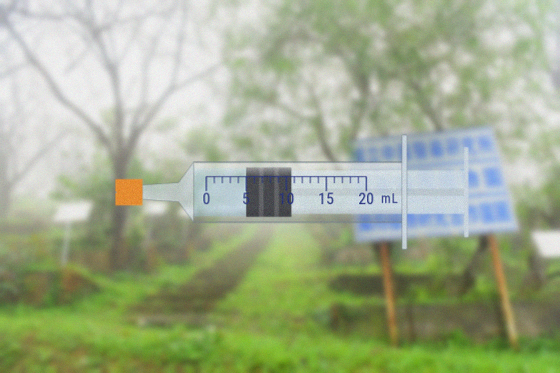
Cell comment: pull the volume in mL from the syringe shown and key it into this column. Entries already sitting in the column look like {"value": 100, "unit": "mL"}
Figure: {"value": 5, "unit": "mL"}
